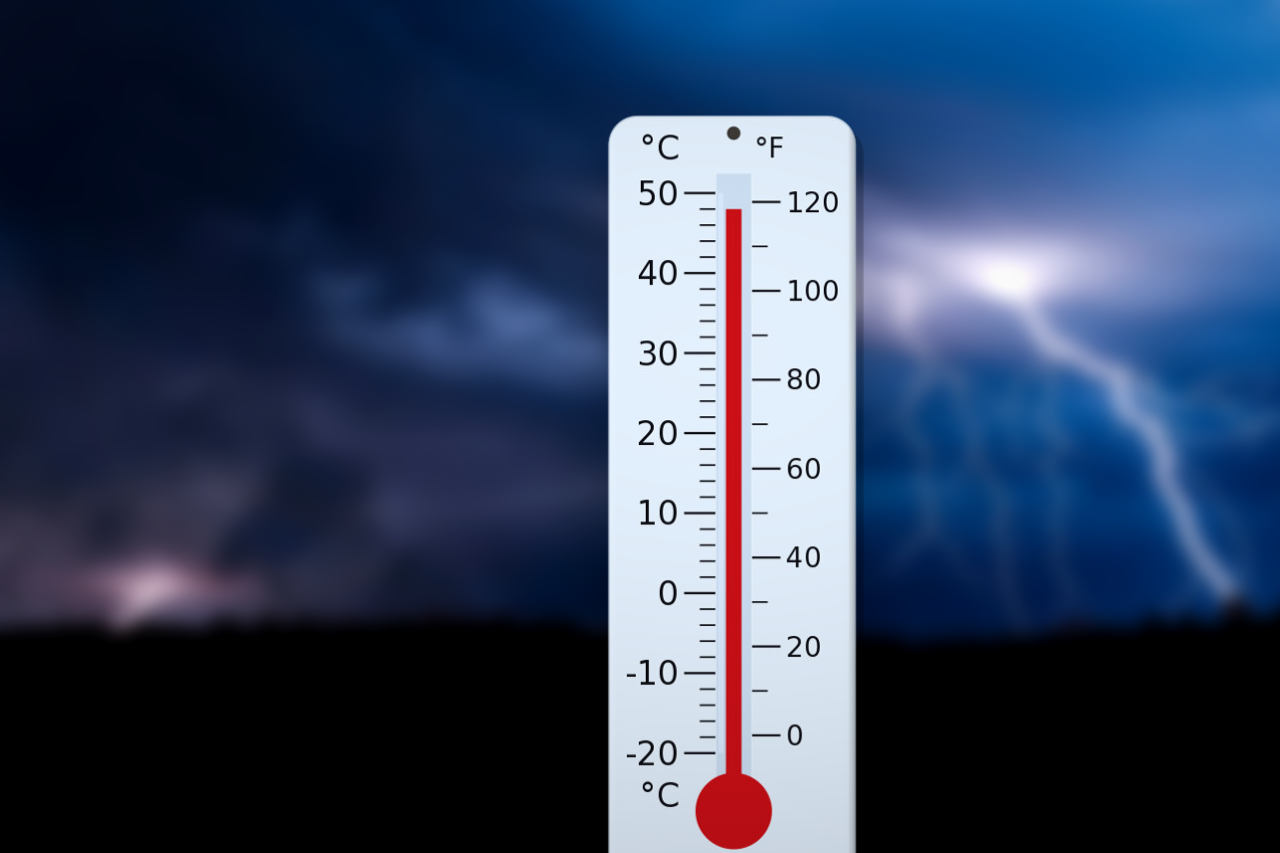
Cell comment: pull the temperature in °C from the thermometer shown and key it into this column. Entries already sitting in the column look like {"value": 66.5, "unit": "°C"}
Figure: {"value": 48, "unit": "°C"}
